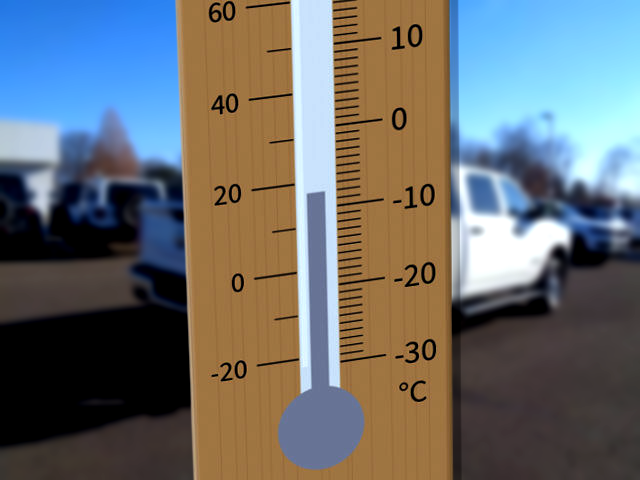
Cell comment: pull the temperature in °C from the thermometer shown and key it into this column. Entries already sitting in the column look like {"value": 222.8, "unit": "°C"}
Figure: {"value": -8, "unit": "°C"}
